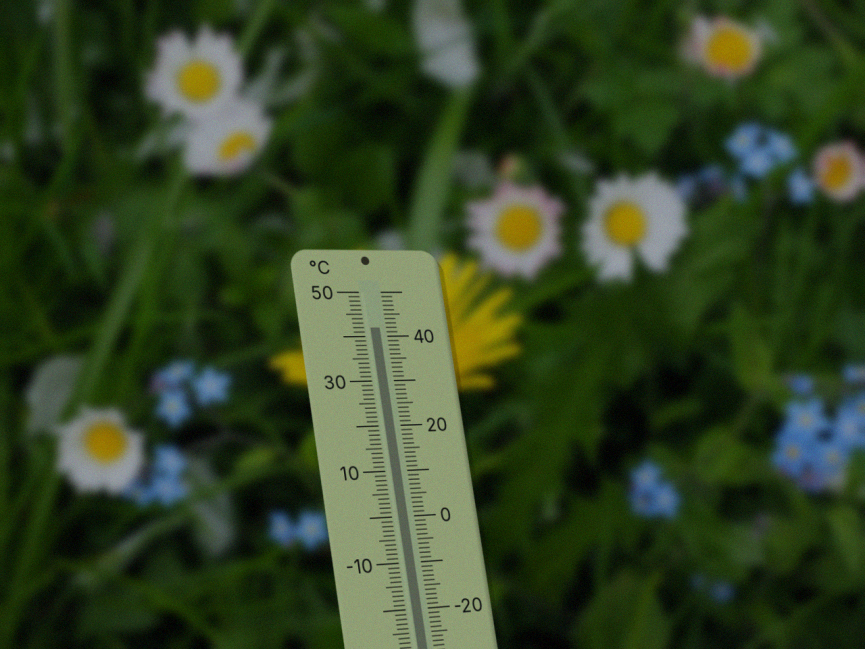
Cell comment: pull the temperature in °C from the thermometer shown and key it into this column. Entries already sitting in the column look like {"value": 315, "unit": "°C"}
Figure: {"value": 42, "unit": "°C"}
